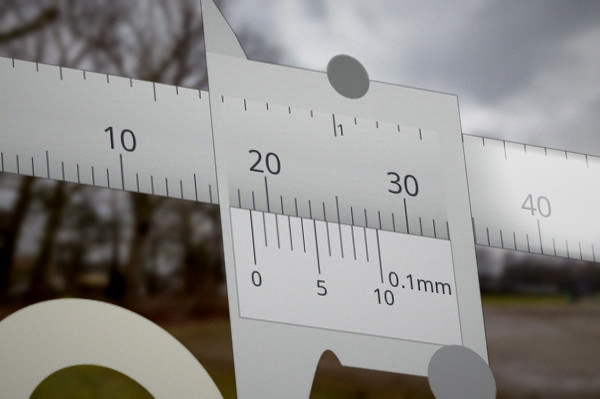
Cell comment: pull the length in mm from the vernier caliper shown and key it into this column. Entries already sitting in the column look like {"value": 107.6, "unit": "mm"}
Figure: {"value": 18.7, "unit": "mm"}
